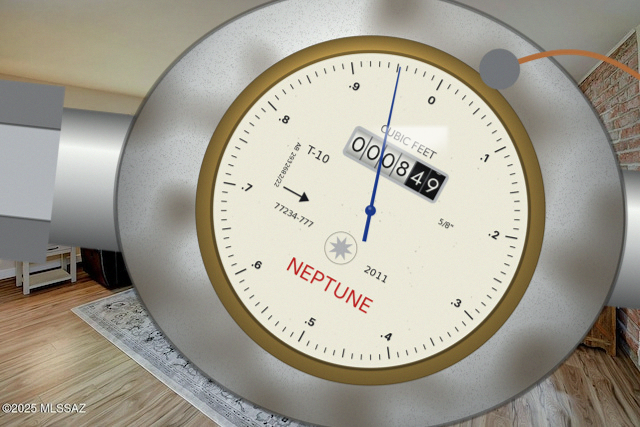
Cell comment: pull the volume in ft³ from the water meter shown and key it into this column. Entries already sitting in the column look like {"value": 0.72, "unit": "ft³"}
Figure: {"value": 848.95, "unit": "ft³"}
